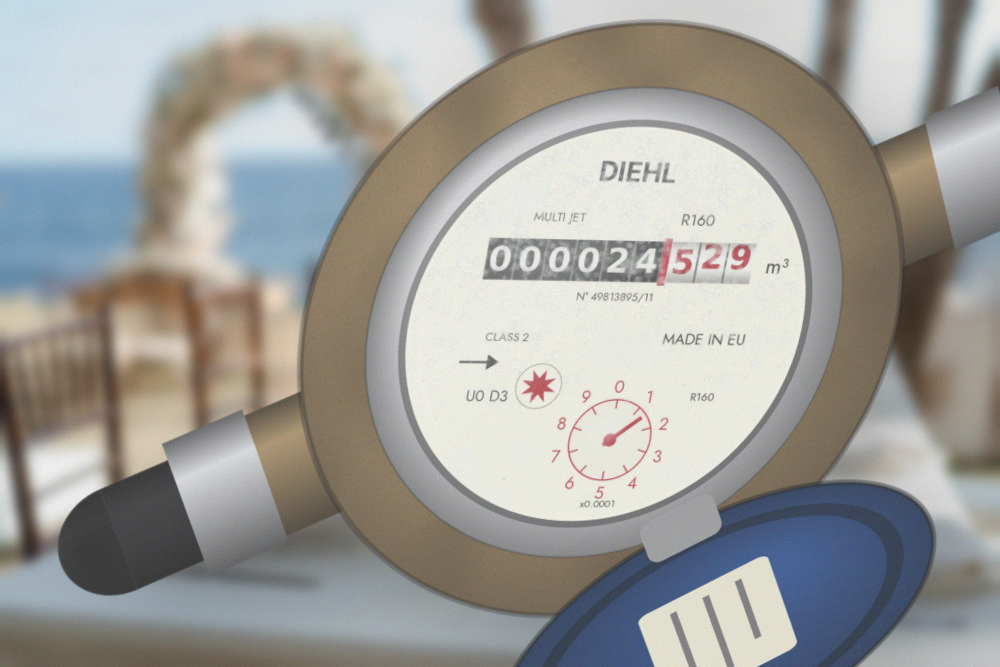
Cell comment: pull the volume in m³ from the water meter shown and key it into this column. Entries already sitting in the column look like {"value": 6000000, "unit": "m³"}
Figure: {"value": 24.5291, "unit": "m³"}
